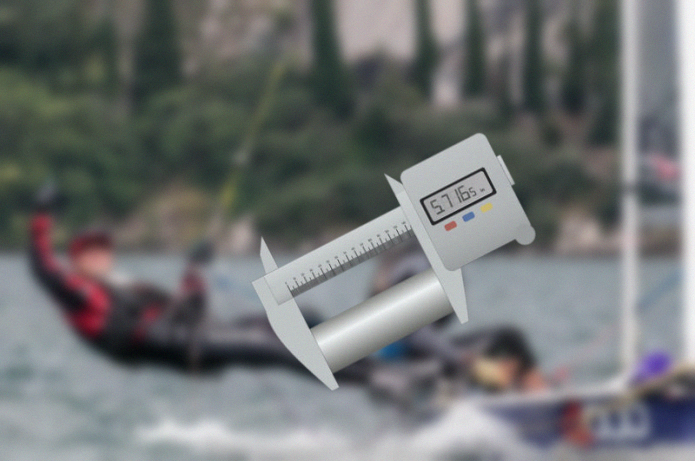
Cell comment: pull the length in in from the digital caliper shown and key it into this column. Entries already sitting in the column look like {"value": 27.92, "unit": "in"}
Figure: {"value": 5.7165, "unit": "in"}
